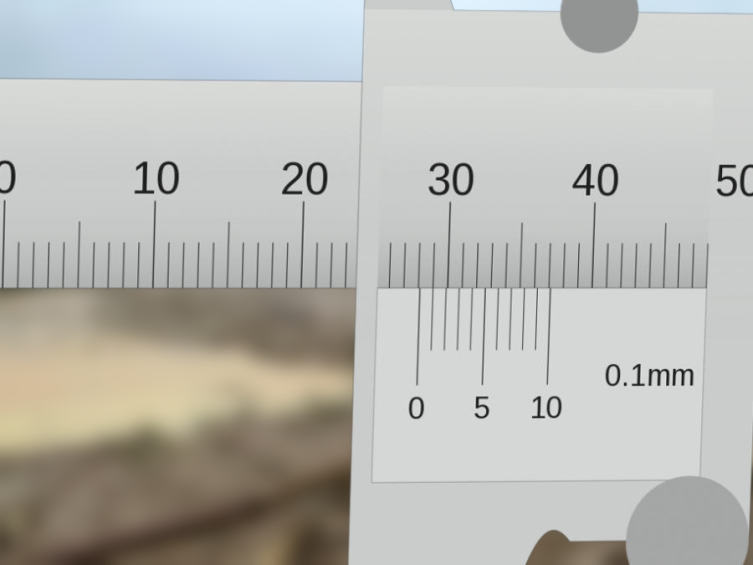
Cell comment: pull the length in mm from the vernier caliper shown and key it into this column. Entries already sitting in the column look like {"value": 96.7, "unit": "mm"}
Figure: {"value": 28.1, "unit": "mm"}
